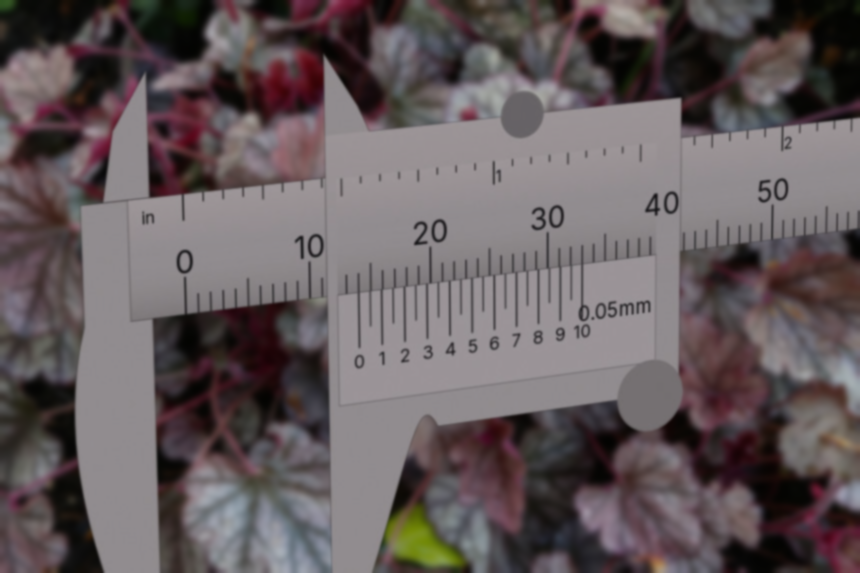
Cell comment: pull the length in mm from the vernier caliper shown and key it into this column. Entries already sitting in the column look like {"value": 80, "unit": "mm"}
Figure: {"value": 14.0, "unit": "mm"}
